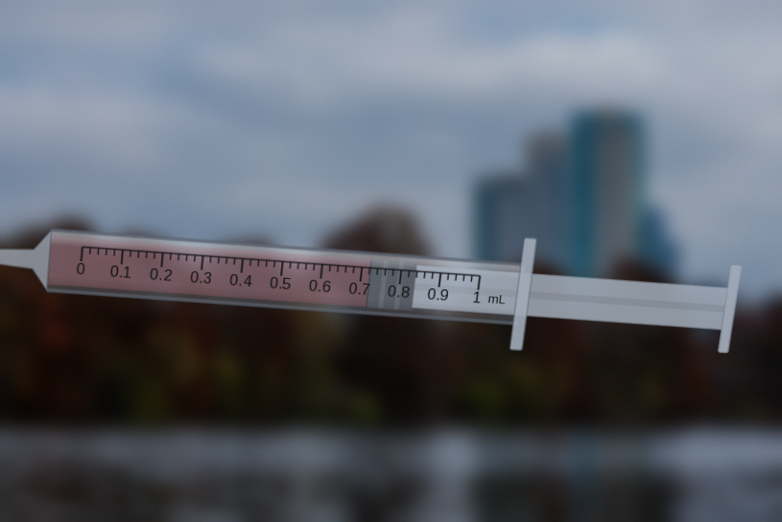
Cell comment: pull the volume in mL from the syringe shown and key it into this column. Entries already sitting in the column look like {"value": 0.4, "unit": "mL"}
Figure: {"value": 0.72, "unit": "mL"}
